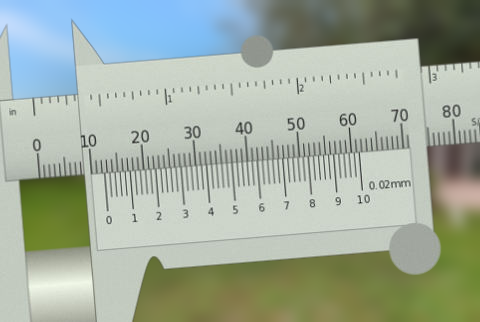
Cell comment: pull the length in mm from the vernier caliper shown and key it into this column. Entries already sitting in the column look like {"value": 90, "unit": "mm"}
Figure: {"value": 12.5, "unit": "mm"}
